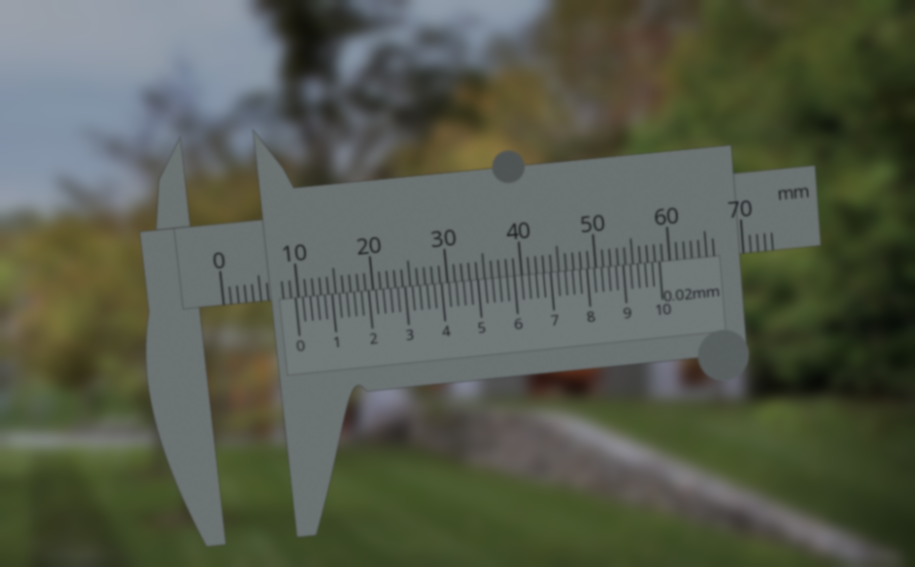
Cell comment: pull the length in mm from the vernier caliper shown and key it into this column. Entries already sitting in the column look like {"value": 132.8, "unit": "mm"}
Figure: {"value": 9.6, "unit": "mm"}
